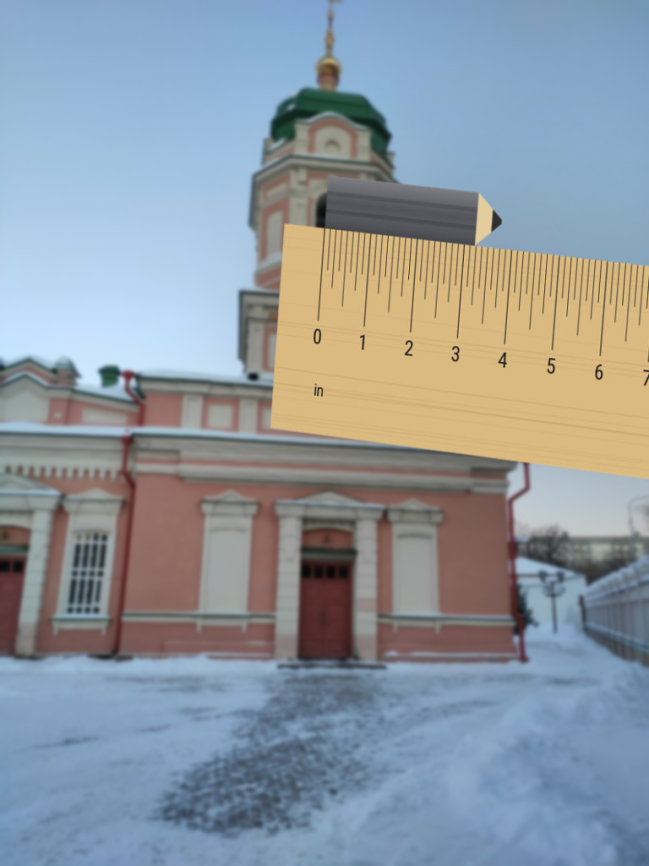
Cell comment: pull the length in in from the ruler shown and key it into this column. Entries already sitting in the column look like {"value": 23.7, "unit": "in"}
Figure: {"value": 3.75, "unit": "in"}
